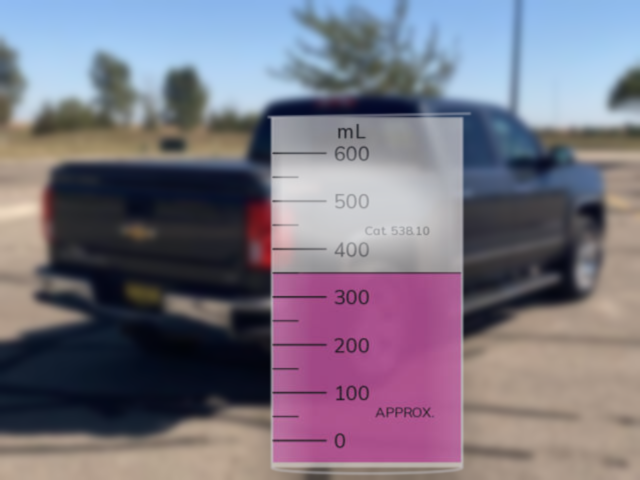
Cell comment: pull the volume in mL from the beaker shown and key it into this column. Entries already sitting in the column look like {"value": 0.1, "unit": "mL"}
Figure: {"value": 350, "unit": "mL"}
